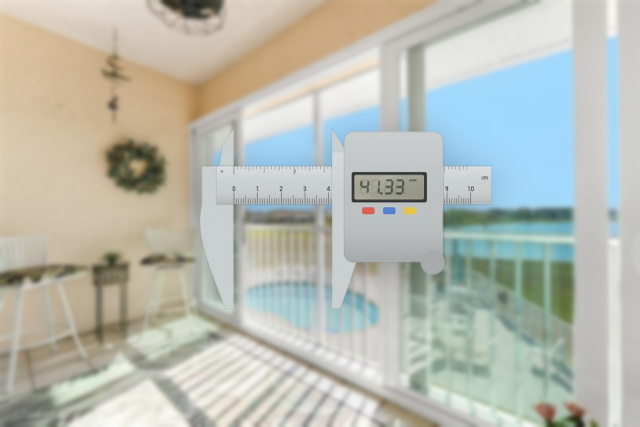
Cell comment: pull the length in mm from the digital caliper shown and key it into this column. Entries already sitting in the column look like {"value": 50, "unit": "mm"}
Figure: {"value": 41.33, "unit": "mm"}
